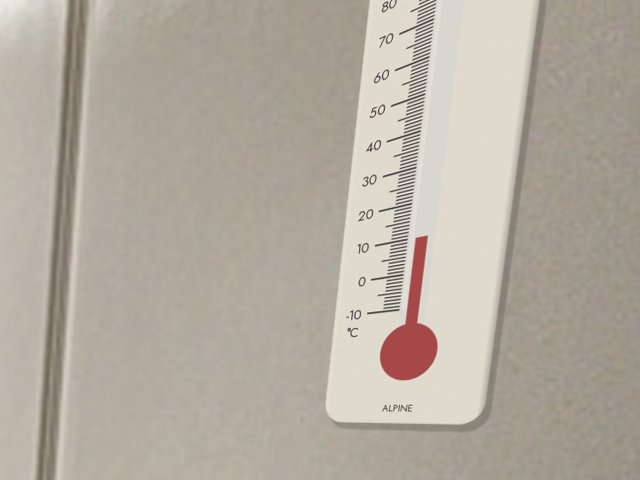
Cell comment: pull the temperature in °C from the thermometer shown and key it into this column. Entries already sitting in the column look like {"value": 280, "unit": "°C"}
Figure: {"value": 10, "unit": "°C"}
